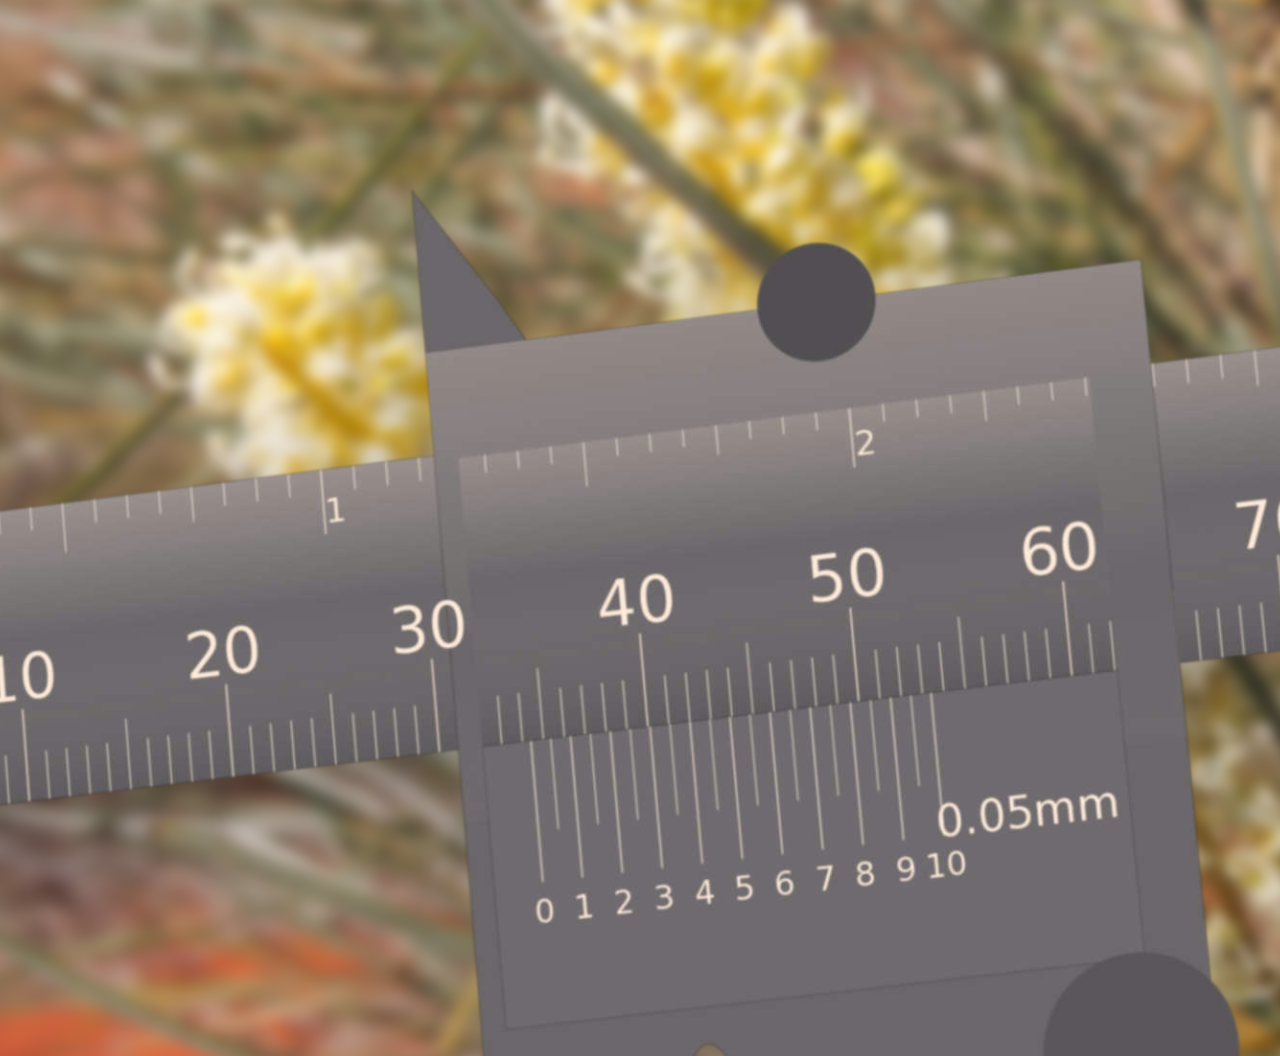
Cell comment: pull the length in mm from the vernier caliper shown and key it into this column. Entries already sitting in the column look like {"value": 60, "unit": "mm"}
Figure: {"value": 34.4, "unit": "mm"}
